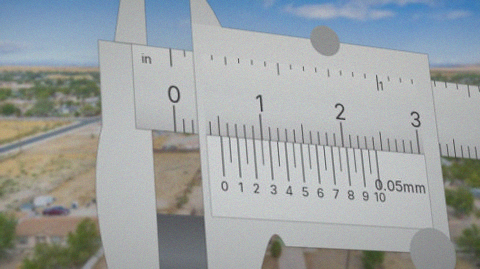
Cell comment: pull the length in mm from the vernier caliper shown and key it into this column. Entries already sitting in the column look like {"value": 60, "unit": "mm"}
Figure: {"value": 5.2, "unit": "mm"}
